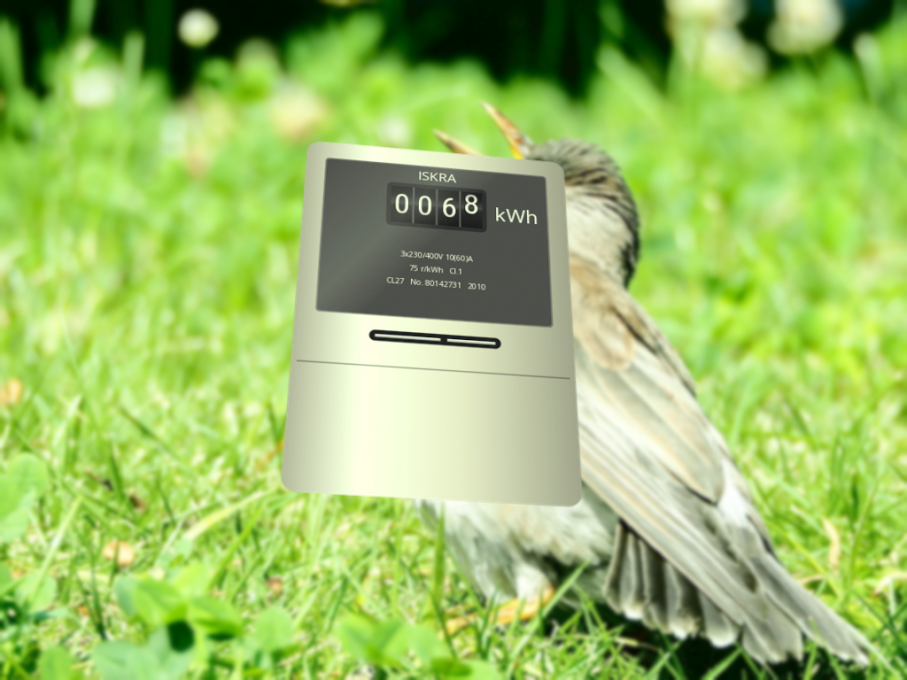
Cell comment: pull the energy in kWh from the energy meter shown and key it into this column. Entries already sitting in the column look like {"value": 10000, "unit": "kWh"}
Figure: {"value": 68, "unit": "kWh"}
